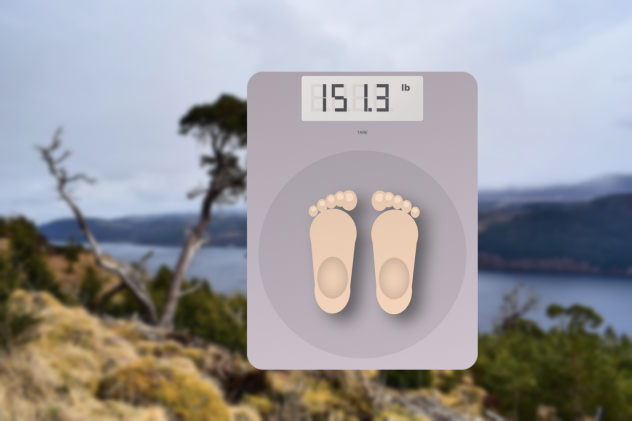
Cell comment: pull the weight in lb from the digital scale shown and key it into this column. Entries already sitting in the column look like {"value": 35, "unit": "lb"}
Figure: {"value": 151.3, "unit": "lb"}
